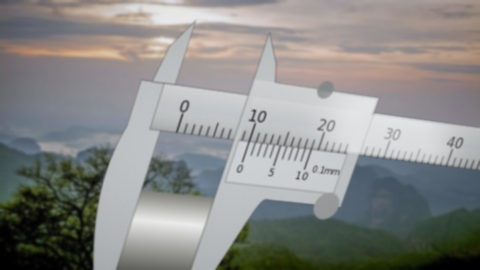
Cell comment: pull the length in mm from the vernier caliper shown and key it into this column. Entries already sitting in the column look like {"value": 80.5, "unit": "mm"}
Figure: {"value": 10.0, "unit": "mm"}
